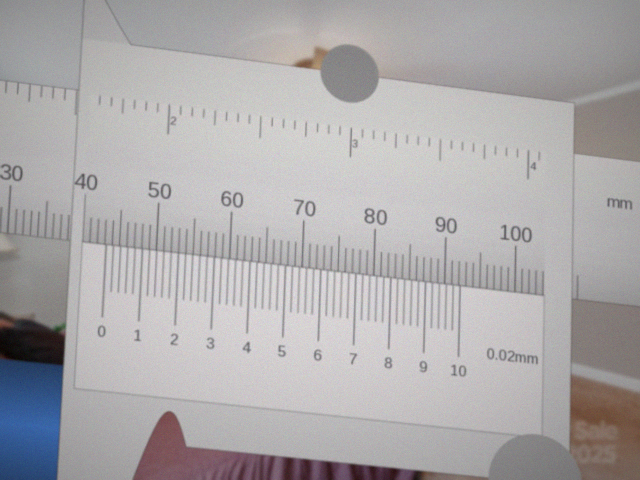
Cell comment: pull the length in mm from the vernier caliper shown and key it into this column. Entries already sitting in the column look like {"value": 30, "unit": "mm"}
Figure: {"value": 43.2, "unit": "mm"}
